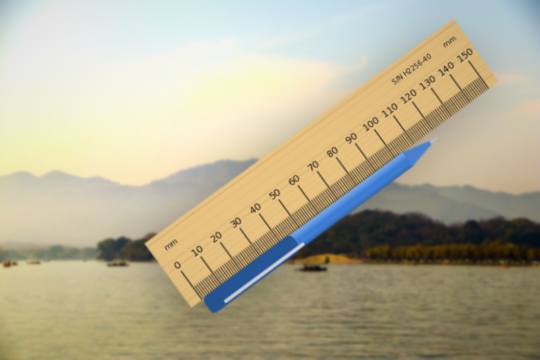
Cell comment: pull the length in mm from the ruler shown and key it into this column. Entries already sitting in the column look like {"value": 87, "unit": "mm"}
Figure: {"value": 120, "unit": "mm"}
